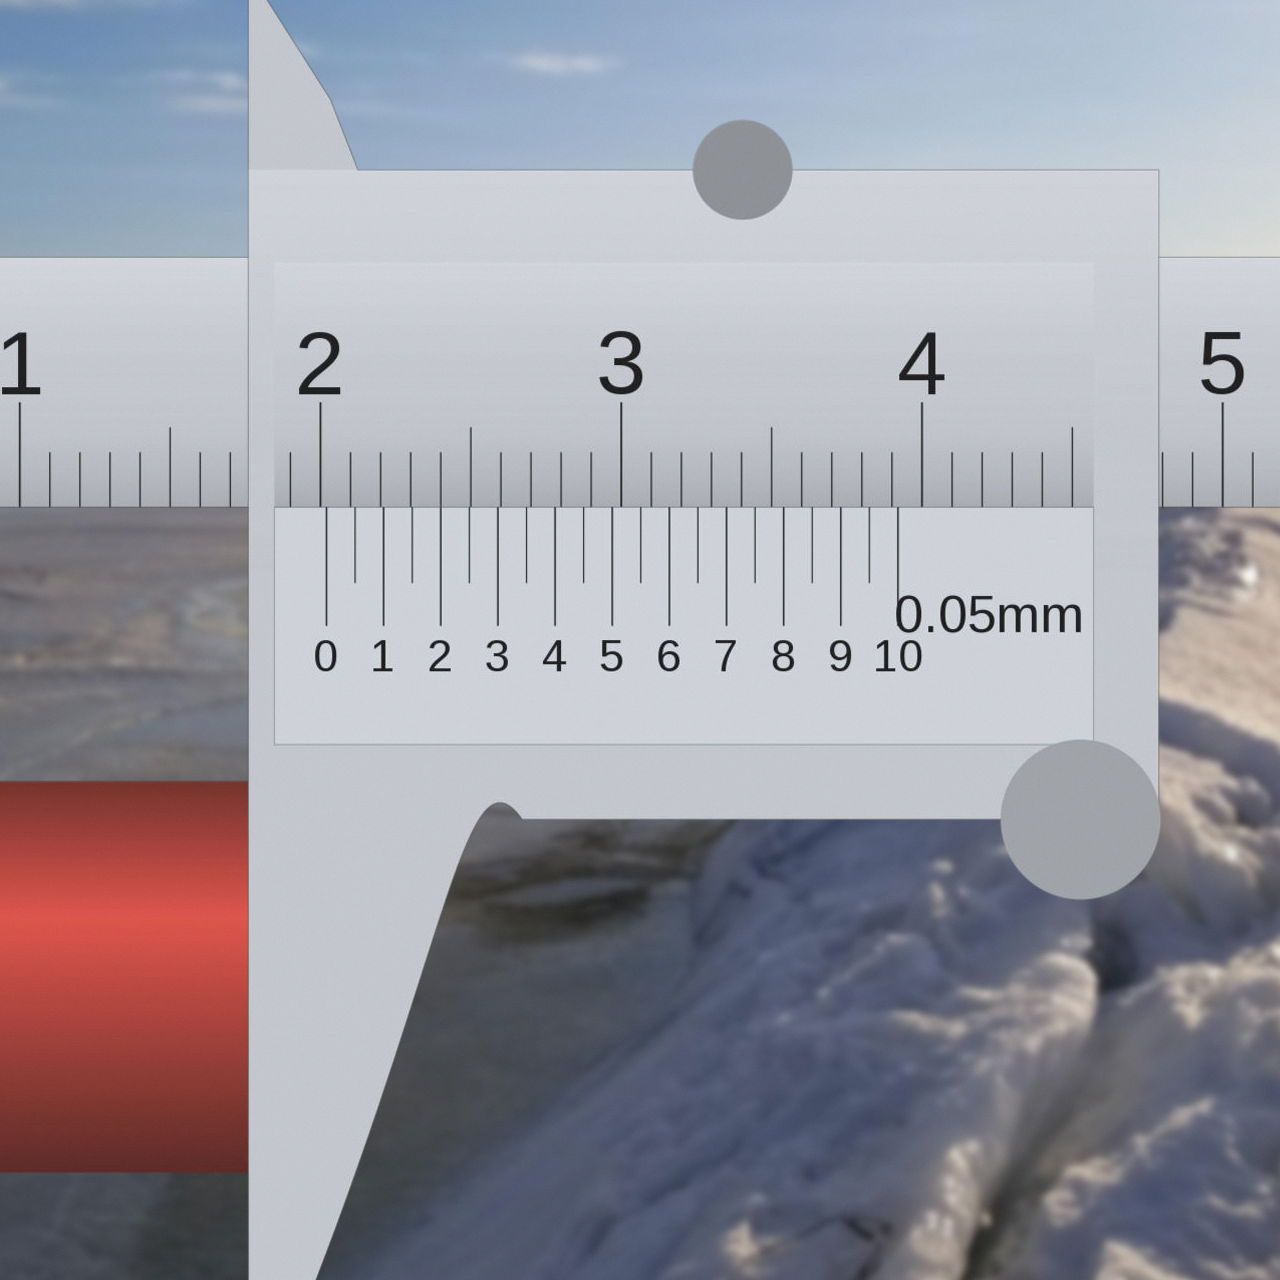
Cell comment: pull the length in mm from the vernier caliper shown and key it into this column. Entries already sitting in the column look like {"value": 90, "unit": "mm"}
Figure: {"value": 20.20, "unit": "mm"}
